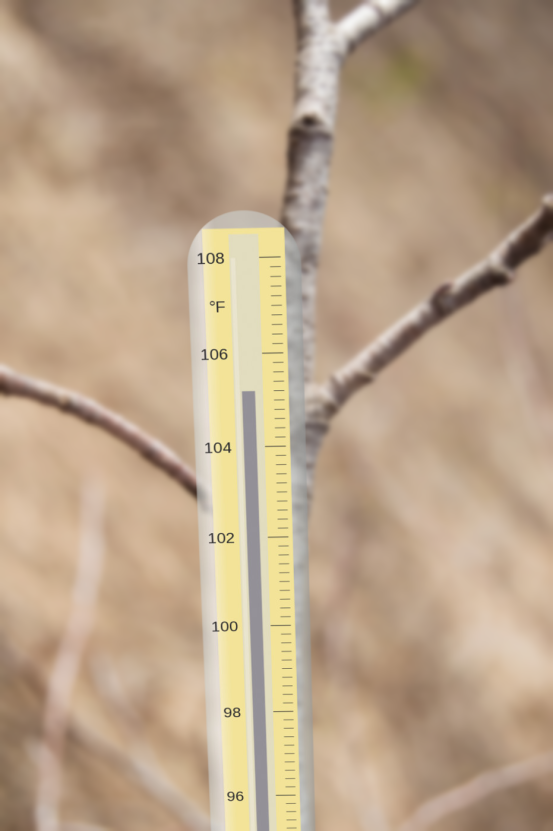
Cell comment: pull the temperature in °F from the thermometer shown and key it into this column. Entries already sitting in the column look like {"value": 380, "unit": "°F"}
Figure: {"value": 105.2, "unit": "°F"}
